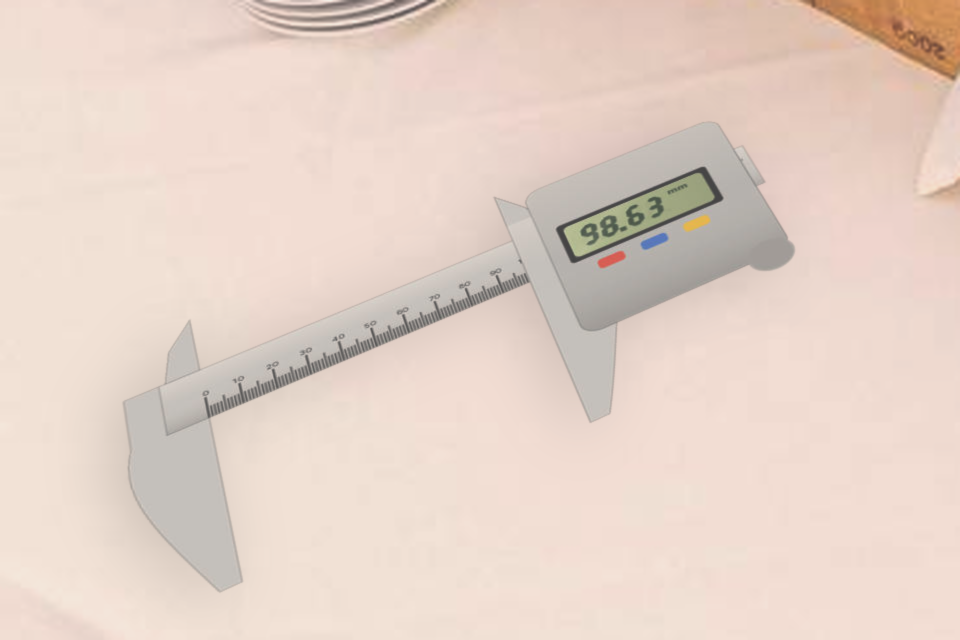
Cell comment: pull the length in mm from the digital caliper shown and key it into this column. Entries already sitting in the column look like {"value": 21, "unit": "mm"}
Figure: {"value": 98.63, "unit": "mm"}
